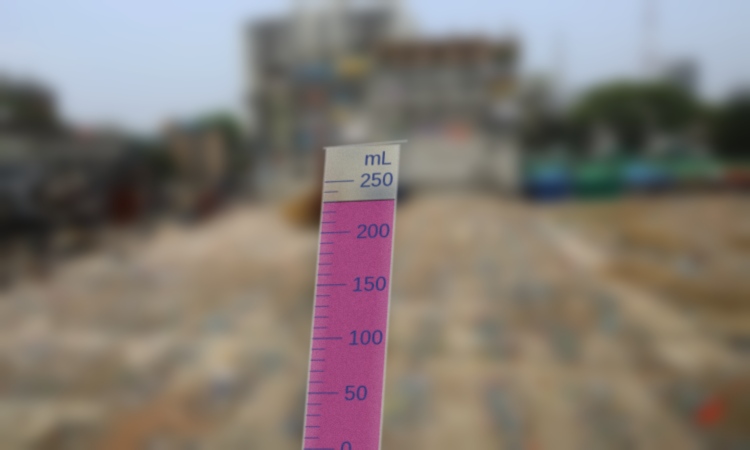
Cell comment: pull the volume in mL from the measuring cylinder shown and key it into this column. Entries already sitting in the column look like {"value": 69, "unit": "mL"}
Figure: {"value": 230, "unit": "mL"}
